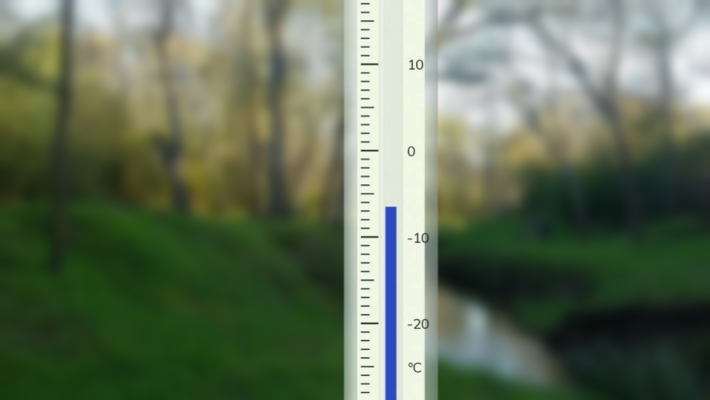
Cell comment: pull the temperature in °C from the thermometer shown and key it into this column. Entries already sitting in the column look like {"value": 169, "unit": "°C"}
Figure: {"value": -6.5, "unit": "°C"}
